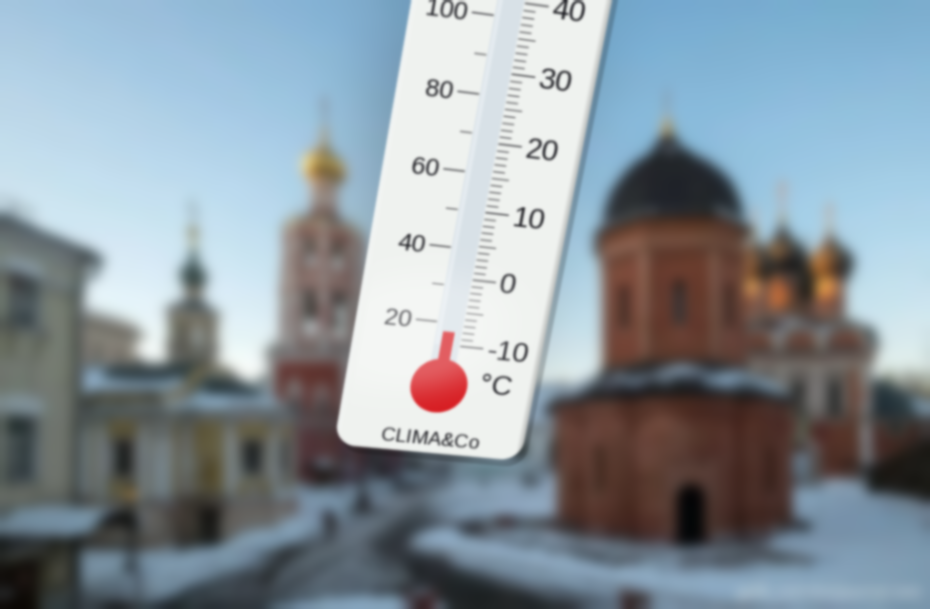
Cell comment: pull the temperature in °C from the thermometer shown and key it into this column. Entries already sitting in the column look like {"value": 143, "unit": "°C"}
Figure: {"value": -8, "unit": "°C"}
